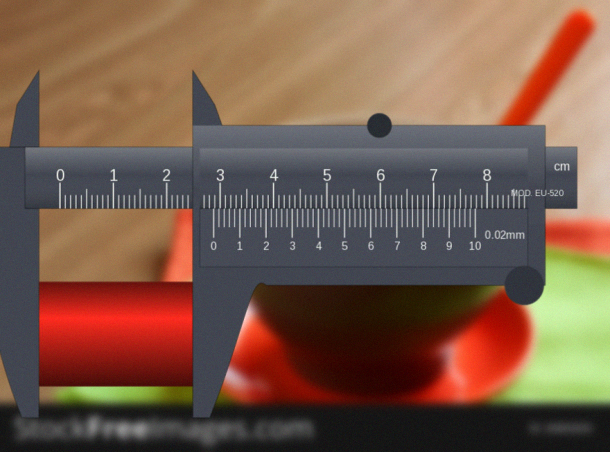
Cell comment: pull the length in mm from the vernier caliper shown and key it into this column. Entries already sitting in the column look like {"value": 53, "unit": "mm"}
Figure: {"value": 28.8, "unit": "mm"}
